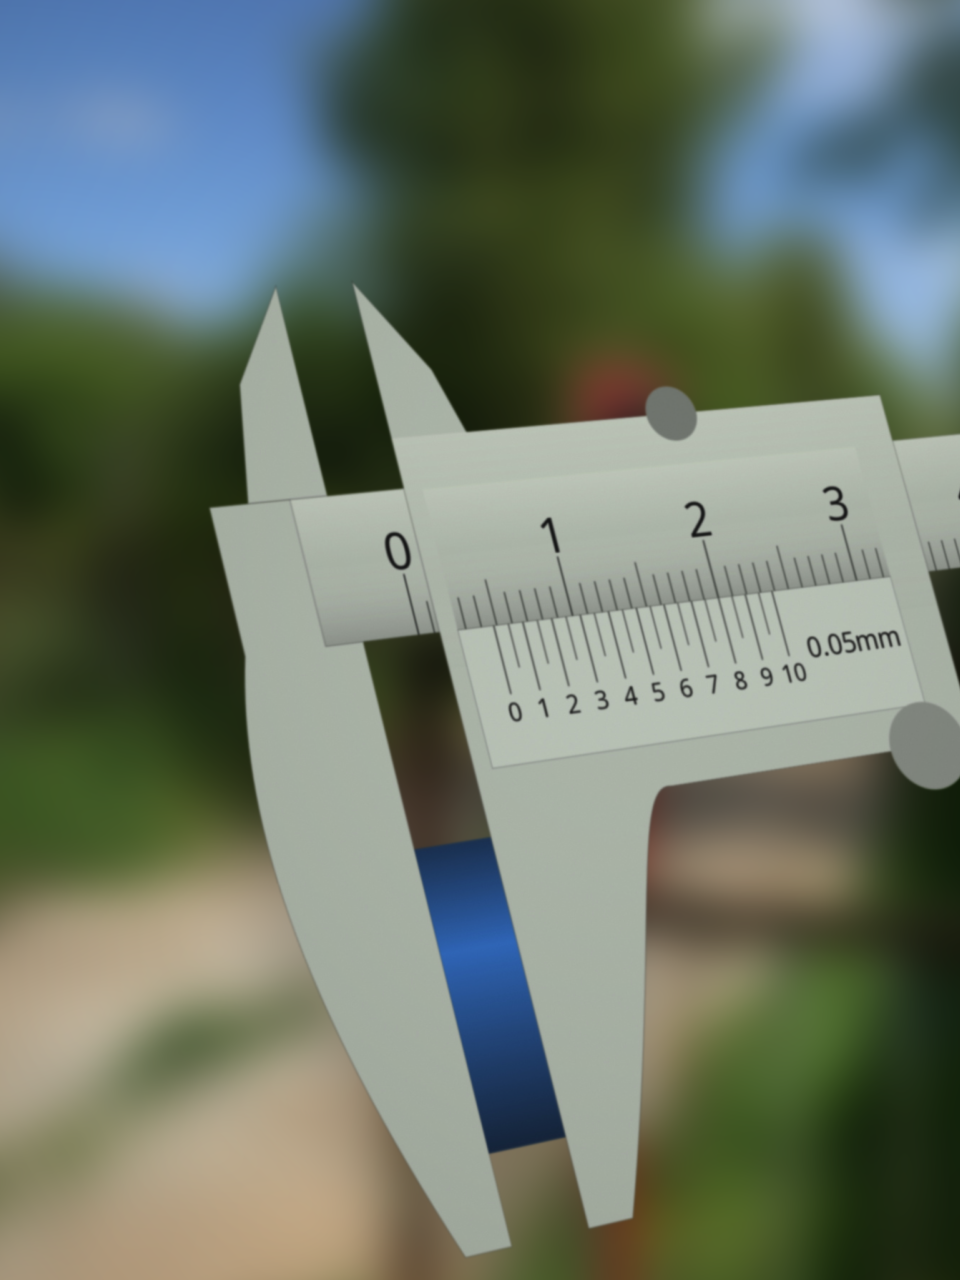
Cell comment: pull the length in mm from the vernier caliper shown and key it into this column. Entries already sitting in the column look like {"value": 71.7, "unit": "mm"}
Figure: {"value": 4.8, "unit": "mm"}
